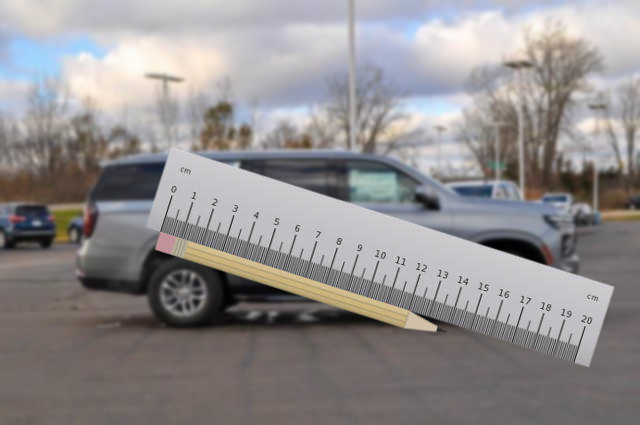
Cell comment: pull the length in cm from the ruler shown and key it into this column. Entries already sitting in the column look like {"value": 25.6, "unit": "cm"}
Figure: {"value": 14, "unit": "cm"}
